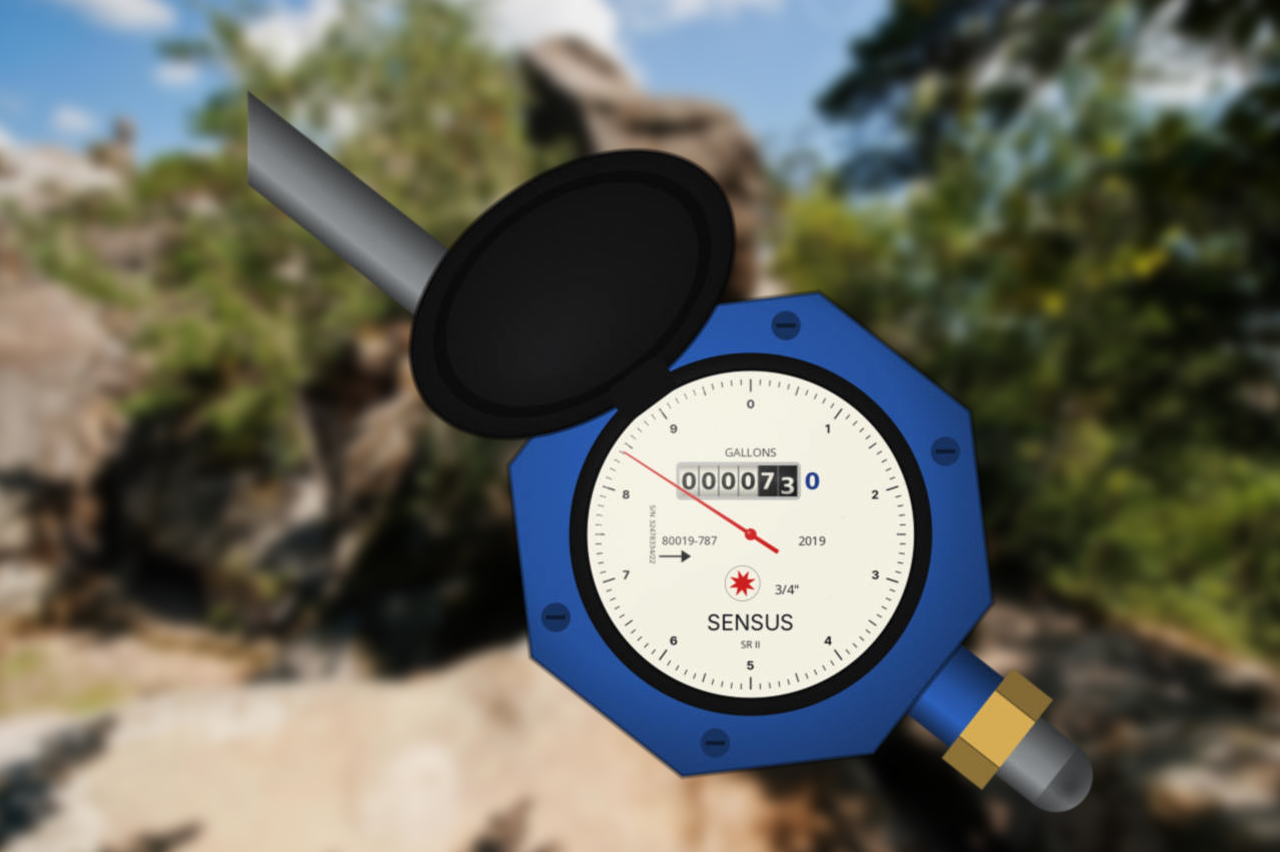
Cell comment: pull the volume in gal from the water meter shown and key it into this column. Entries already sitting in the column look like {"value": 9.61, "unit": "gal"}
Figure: {"value": 728.4, "unit": "gal"}
